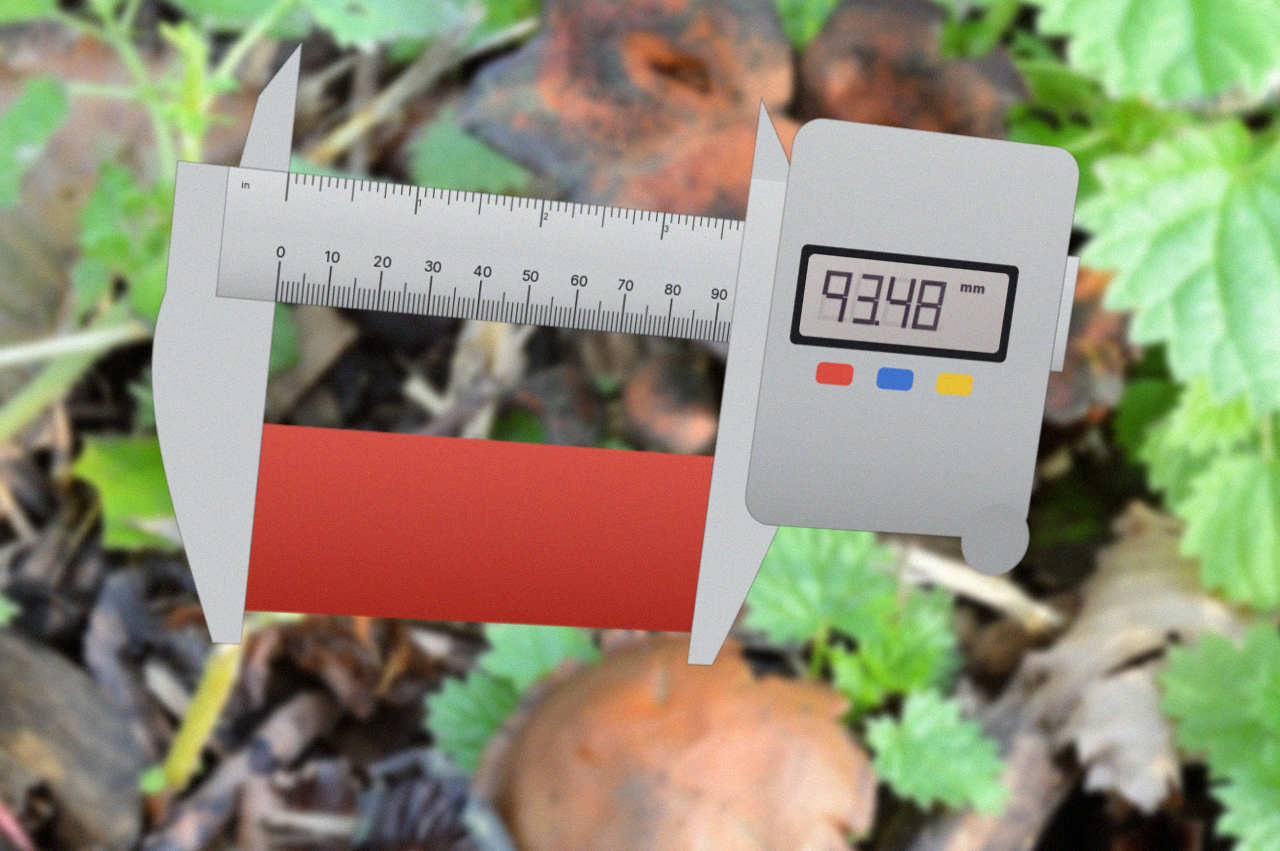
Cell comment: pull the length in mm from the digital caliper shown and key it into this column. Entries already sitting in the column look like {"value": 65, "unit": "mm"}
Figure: {"value": 93.48, "unit": "mm"}
